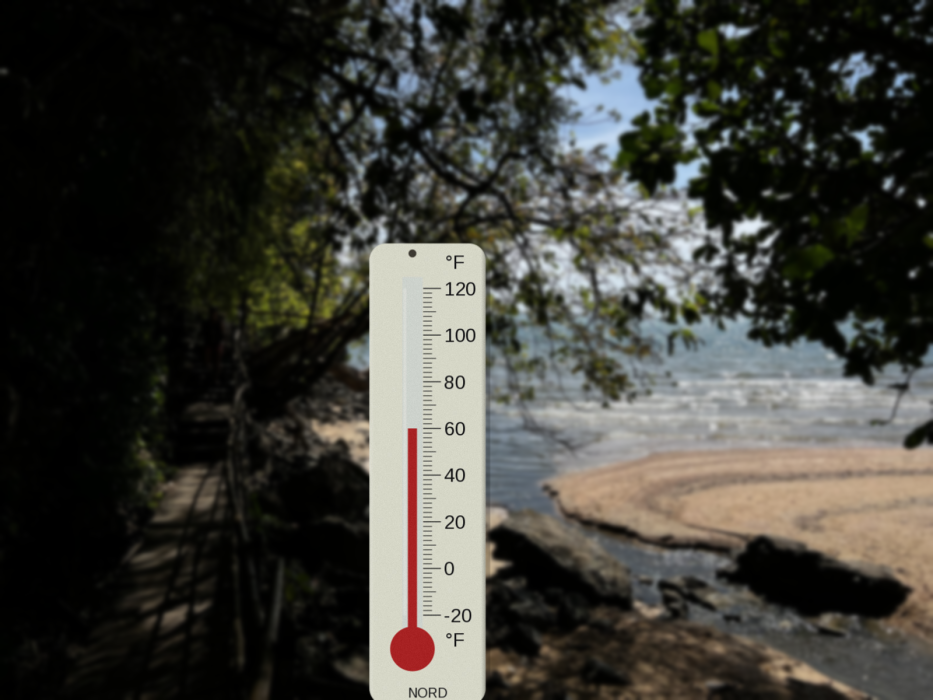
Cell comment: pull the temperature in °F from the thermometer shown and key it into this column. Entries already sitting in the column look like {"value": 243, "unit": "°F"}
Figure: {"value": 60, "unit": "°F"}
